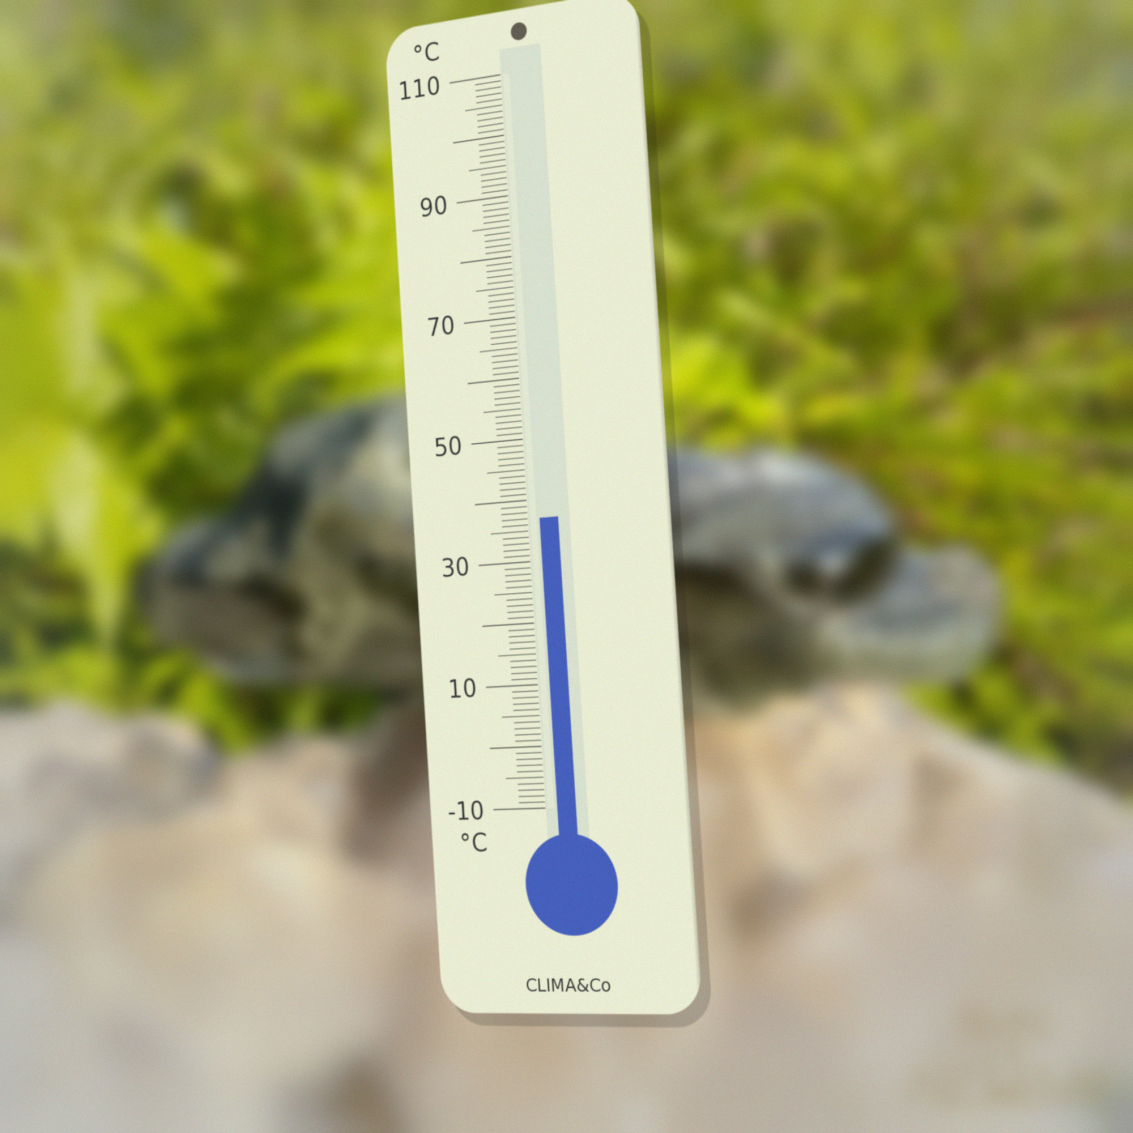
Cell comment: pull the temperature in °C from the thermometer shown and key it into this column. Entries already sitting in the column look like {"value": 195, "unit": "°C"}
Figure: {"value": 37, "unit": "°C"}
